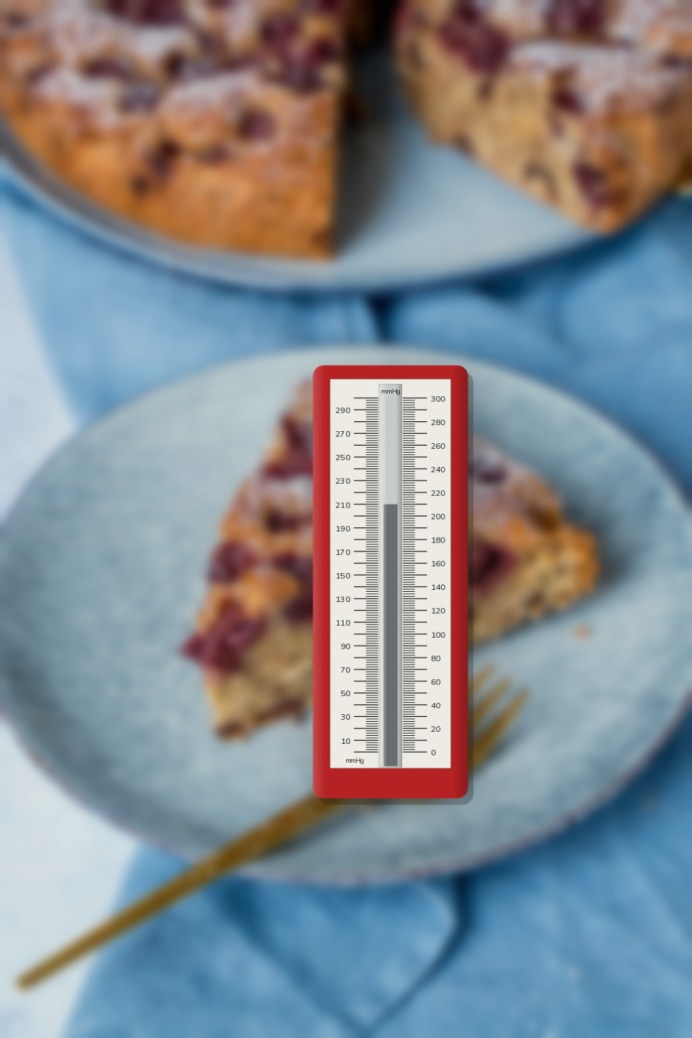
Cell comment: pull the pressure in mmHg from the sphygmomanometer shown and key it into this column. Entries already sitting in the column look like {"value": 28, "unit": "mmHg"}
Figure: {"value": 210, "unit": "mmHg"}
